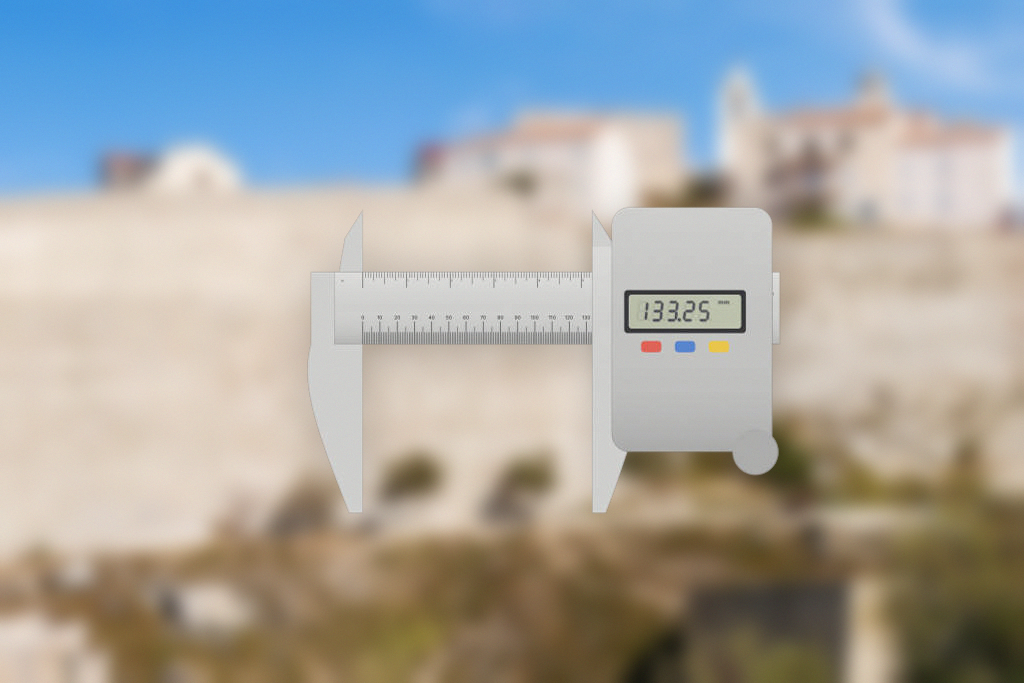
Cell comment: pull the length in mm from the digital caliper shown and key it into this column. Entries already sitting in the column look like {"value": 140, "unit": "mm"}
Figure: {"value": 133.25, "unit": "mm"}
